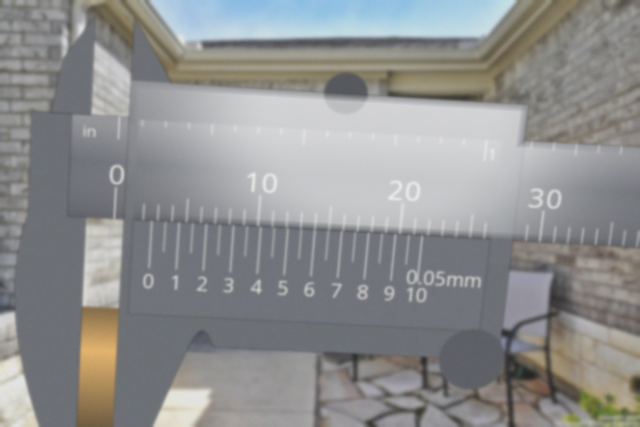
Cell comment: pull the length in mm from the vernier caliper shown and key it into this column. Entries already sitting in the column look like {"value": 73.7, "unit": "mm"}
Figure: {"value": 2.6, "unit": "mm"}
